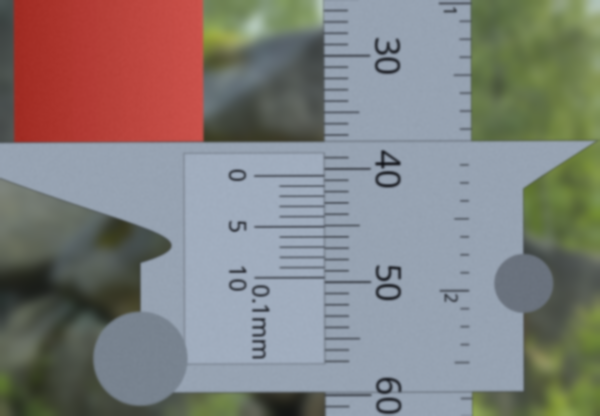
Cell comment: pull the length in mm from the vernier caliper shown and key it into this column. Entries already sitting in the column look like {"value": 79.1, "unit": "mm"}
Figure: {"value": 40.6, "unit": "mm"}
